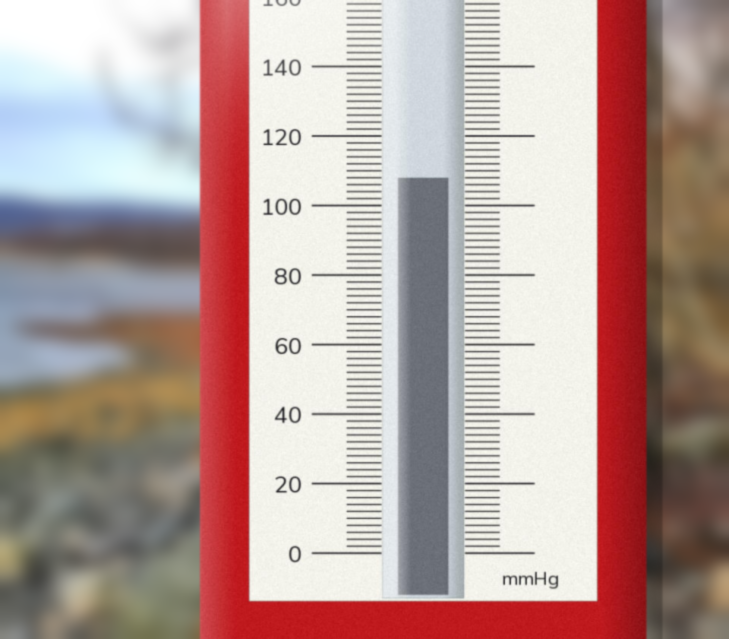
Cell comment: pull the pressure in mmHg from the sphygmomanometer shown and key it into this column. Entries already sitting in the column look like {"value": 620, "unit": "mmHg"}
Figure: {"value": 108, "unit": "mmHg"}
